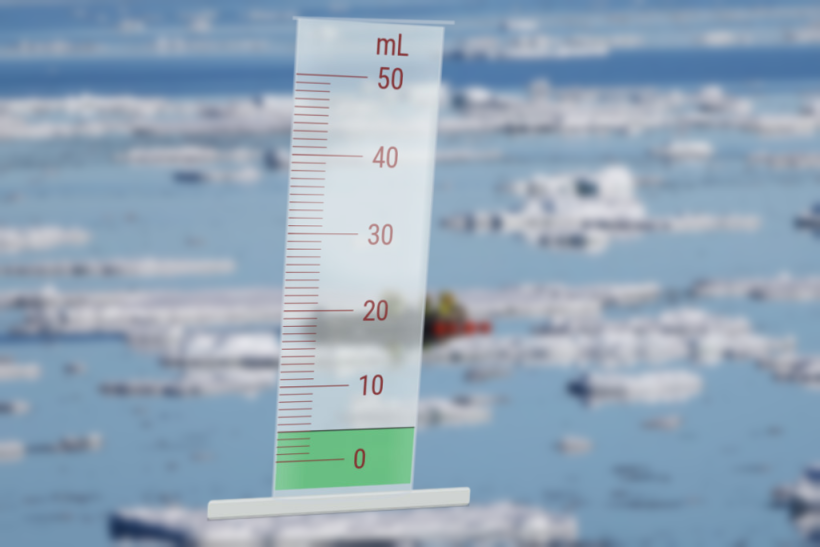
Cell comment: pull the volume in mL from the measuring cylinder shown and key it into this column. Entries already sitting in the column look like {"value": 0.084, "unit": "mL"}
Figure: {"value": 4, "unit": "mL"}
